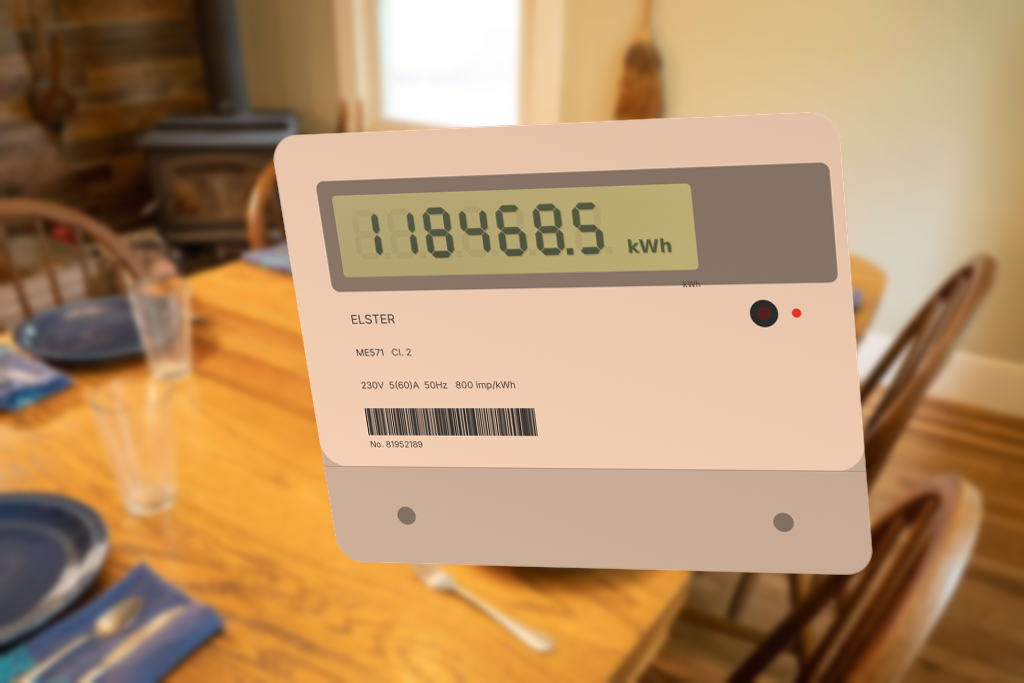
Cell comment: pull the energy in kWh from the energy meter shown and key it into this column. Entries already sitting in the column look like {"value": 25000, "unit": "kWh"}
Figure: {"value": 118468.5, "unit": "kWh"}
